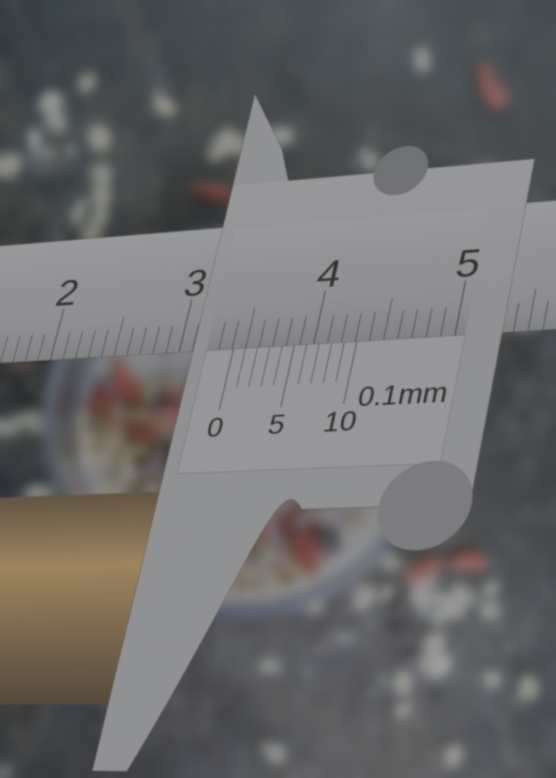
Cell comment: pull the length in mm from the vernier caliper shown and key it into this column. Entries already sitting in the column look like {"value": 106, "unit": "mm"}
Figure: {"value": 34.1, "unit": "mm"}
